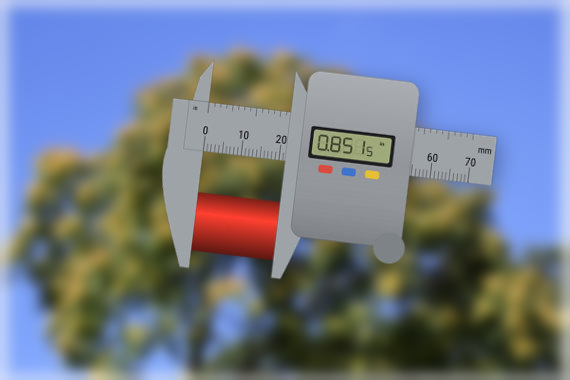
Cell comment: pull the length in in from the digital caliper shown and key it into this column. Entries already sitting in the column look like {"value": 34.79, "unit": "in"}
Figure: {"value": 0.8515, "unit": "in"}
